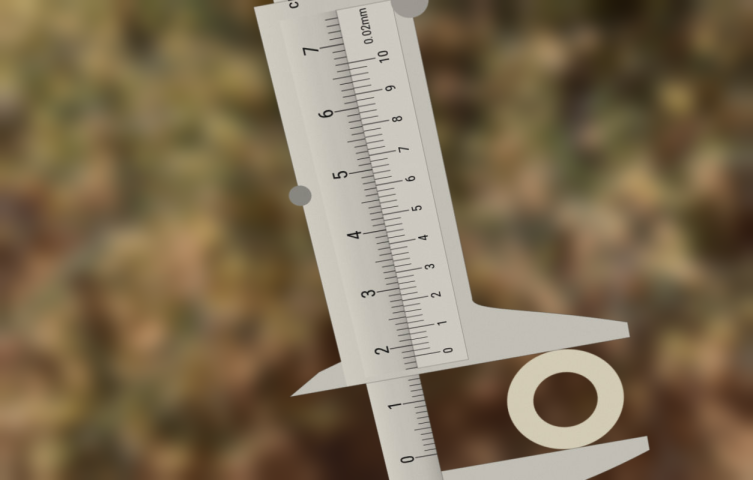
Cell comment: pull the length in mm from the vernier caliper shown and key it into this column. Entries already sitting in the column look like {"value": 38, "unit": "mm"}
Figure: {"value": 18.0, "unit": "mm"}
